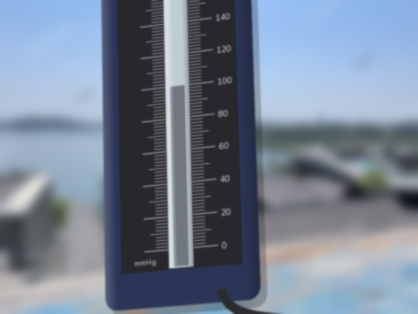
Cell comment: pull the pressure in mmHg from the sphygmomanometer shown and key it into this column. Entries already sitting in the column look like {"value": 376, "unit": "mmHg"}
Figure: {"value": 100, "unit": "mmHg"}
